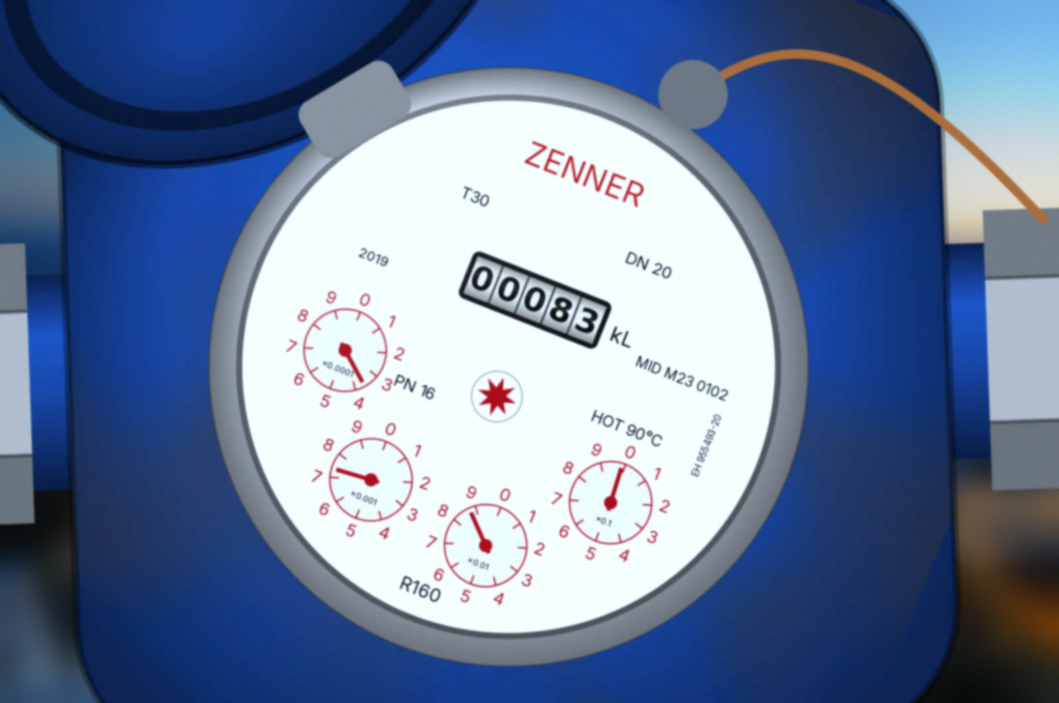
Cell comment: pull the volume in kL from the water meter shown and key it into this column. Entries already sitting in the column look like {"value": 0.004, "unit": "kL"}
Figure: {"value": 82.9873, "unit": "kL"}
